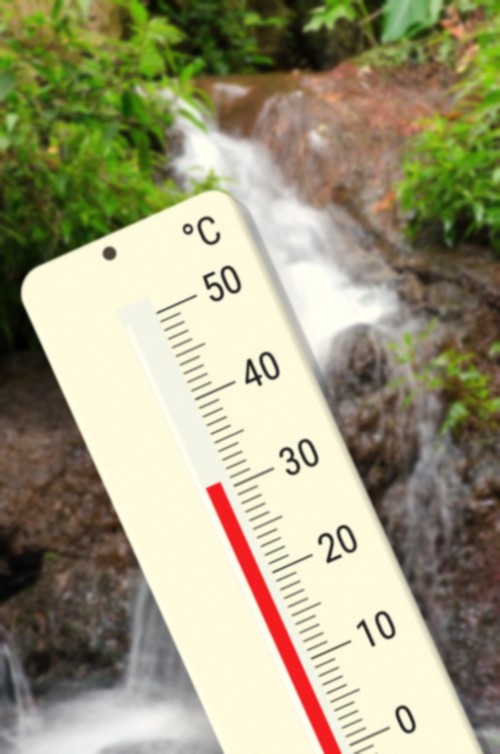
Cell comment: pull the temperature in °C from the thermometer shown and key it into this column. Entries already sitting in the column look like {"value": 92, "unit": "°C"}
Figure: {"value": 31, "unit": "°C"}
